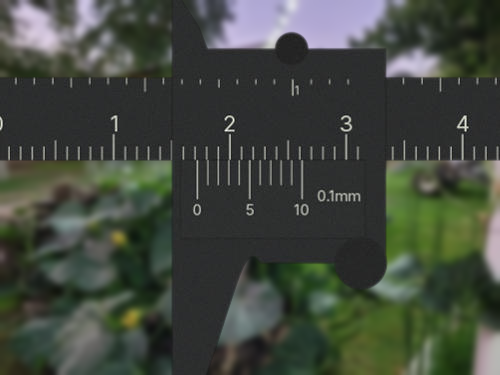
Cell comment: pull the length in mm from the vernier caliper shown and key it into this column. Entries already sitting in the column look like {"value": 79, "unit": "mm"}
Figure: {"value": 17.2, "unit": "mm"}
